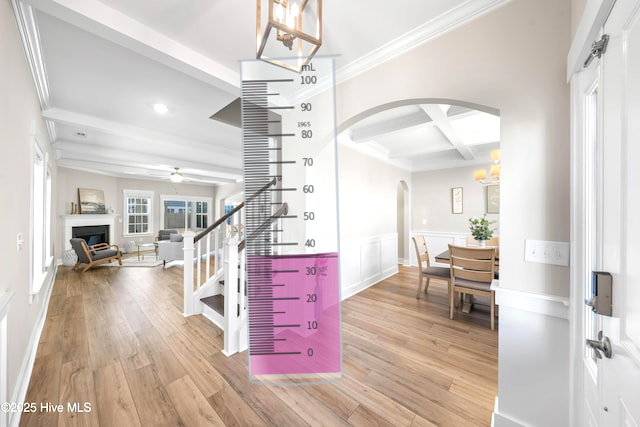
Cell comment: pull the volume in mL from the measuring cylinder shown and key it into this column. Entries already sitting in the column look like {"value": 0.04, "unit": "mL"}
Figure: {"value": 35, "unit": "mL"}
